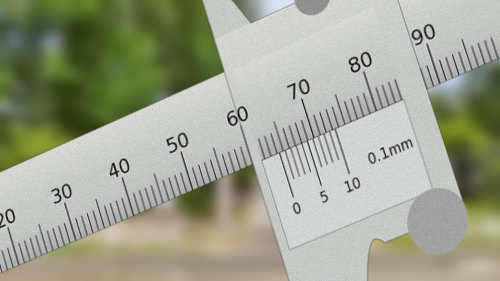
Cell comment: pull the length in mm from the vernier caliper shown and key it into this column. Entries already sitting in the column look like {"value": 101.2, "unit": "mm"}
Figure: {"value": 64.4, "unit": "mm"}
